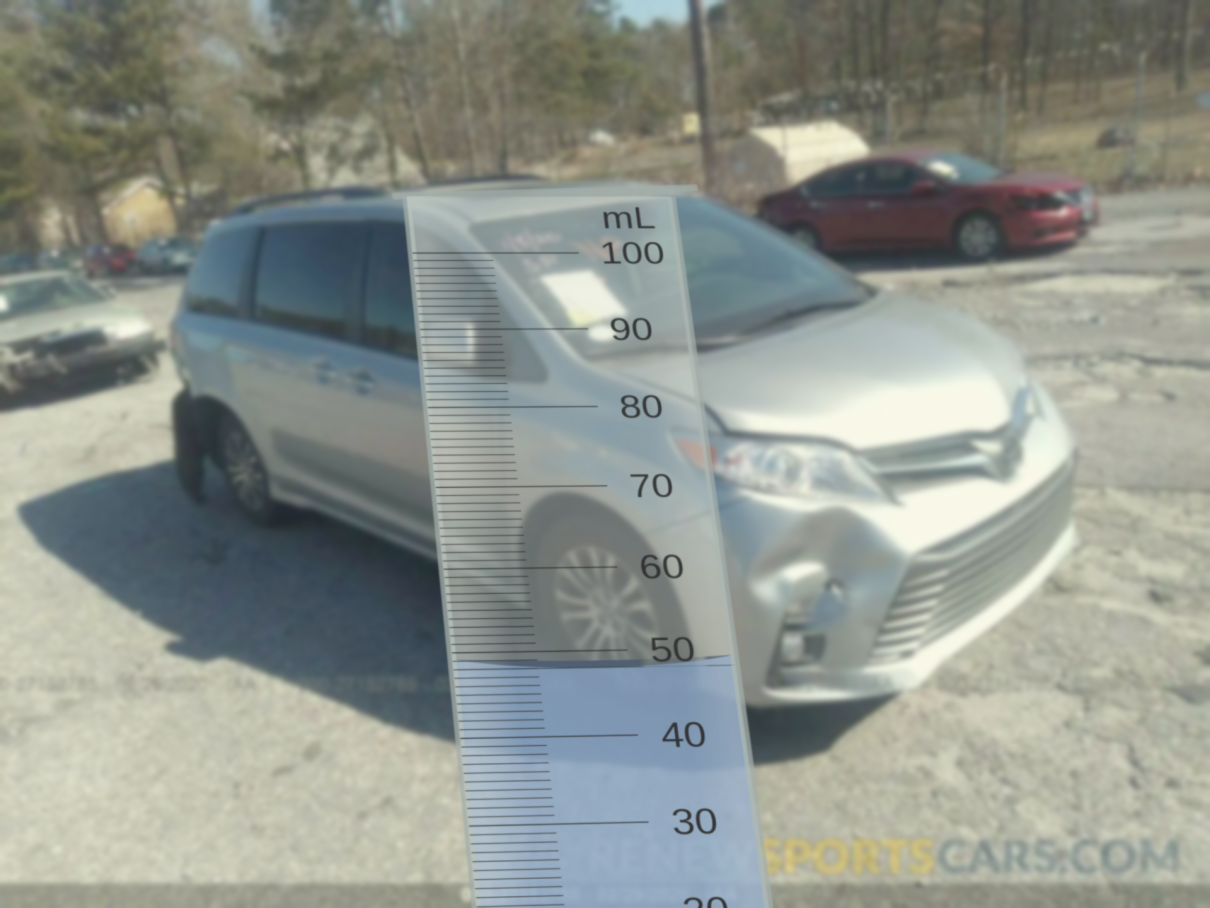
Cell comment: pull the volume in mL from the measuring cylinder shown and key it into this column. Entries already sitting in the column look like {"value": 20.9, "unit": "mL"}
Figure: {"value": 48, "unit": "mL"}
